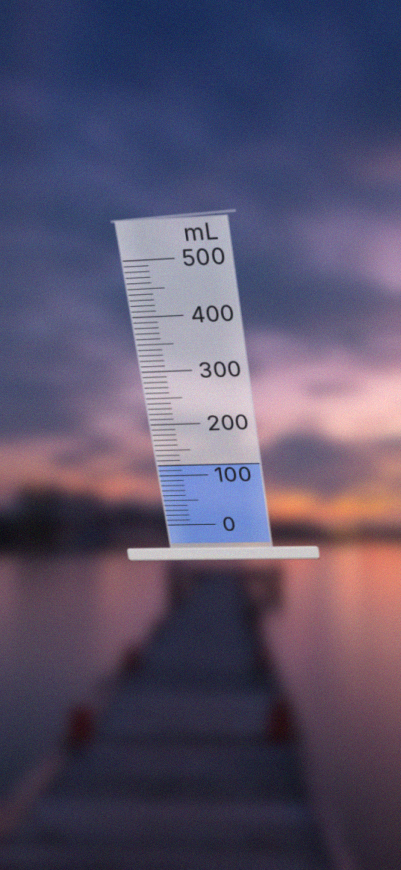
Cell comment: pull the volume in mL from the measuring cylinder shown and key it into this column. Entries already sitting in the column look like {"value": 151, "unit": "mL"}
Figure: {"value": 120, "unit": "mL"}
